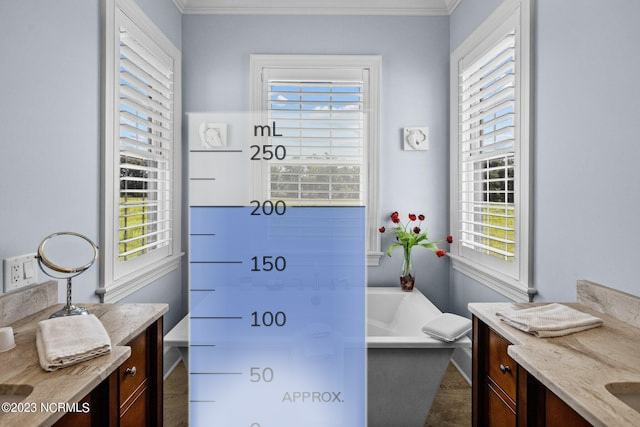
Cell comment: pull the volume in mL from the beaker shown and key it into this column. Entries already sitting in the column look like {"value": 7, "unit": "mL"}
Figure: {"value": 200, "unit": "mL"}
